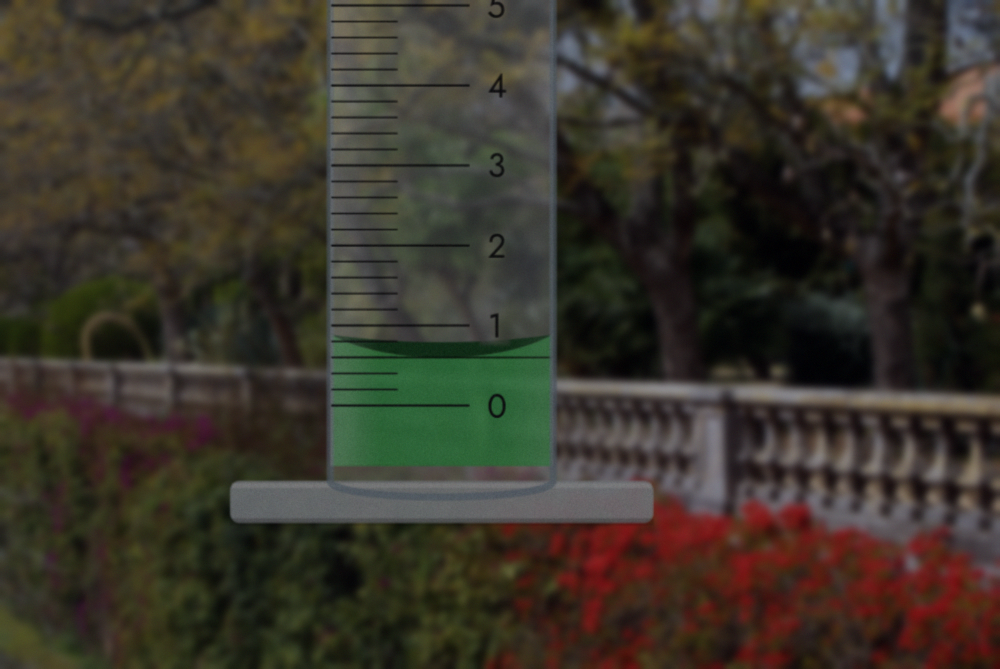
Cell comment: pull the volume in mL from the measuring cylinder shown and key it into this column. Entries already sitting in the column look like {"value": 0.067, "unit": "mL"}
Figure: {"value": 0.6, "unit": "mL"}
